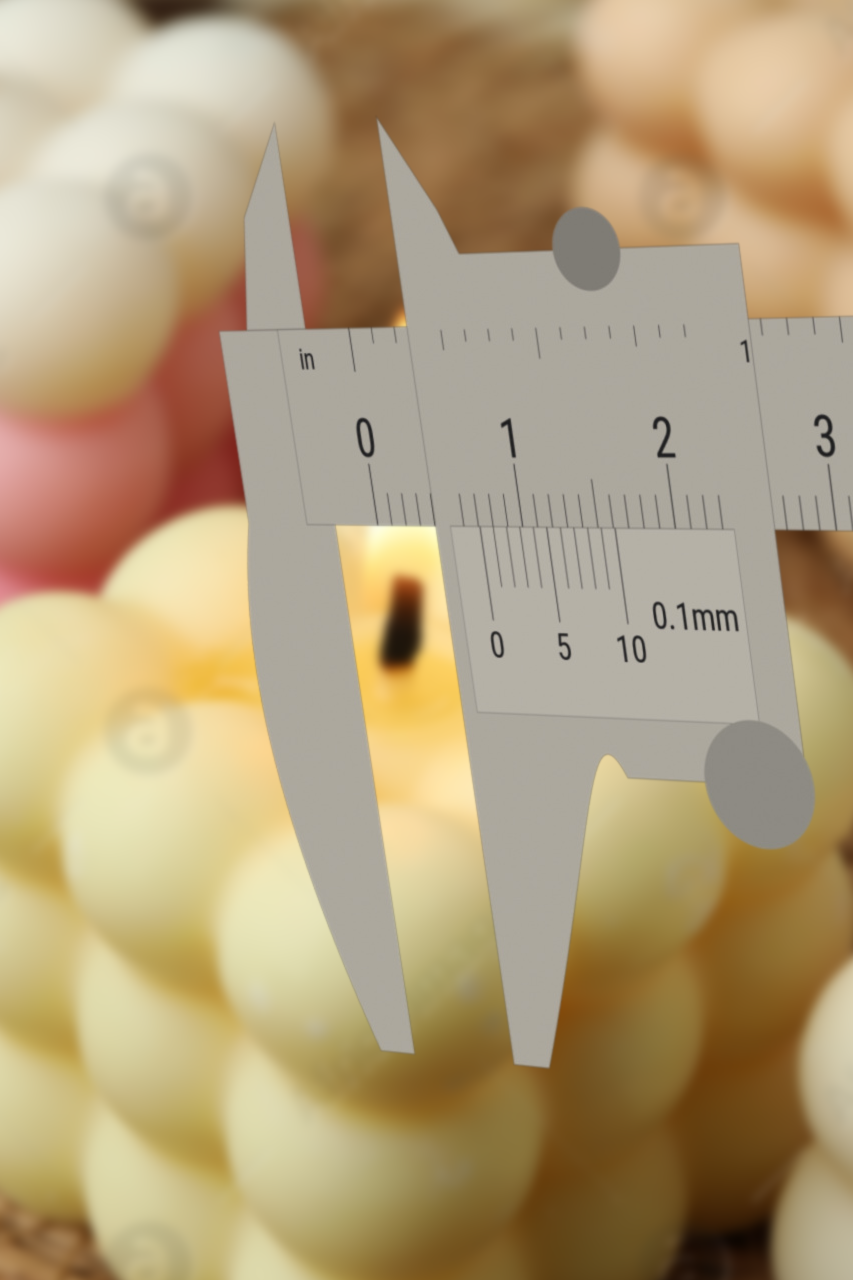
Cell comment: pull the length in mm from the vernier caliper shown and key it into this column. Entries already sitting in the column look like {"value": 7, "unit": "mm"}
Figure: {"value": 7.1, "unit": "mm"}
